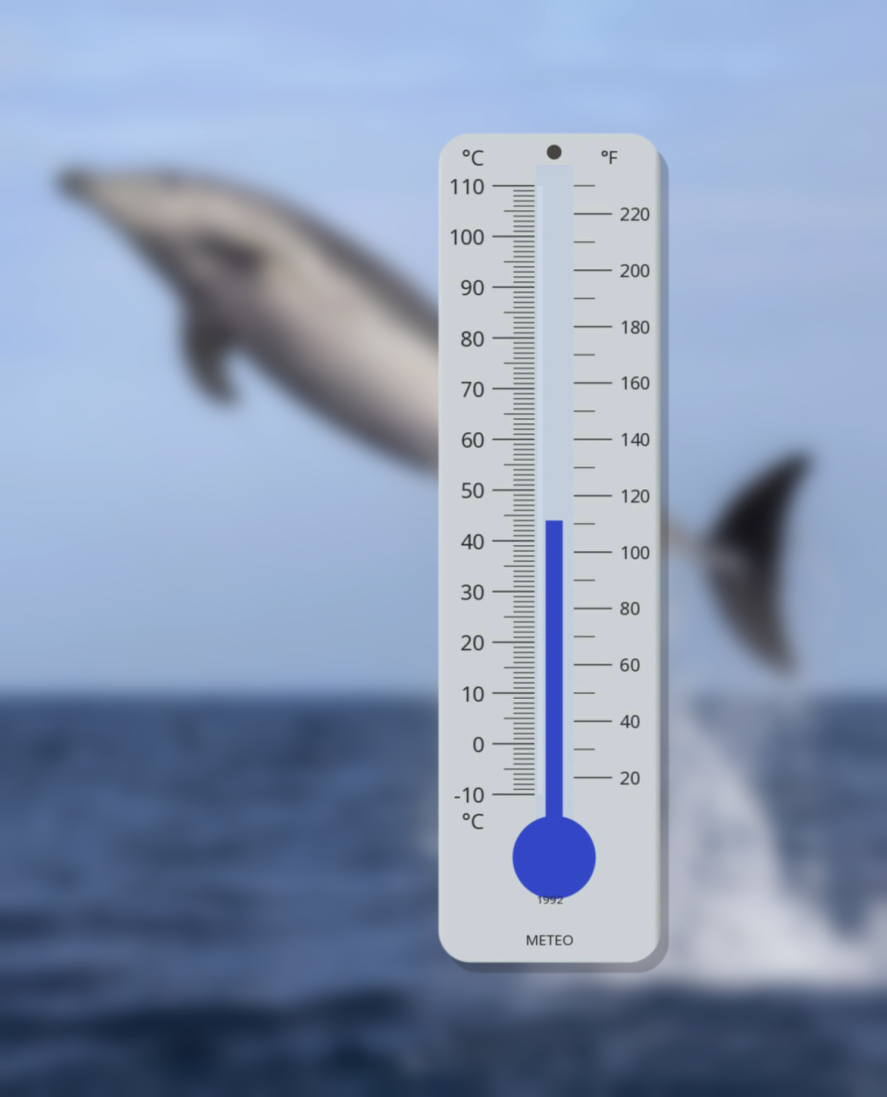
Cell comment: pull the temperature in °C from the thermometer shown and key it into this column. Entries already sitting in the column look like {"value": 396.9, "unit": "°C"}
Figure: {"value": 44, "unit": "°C"}
